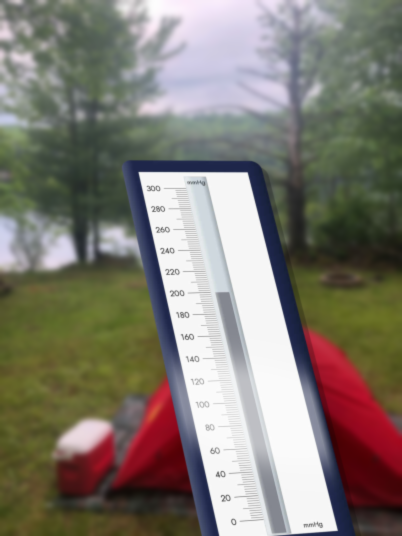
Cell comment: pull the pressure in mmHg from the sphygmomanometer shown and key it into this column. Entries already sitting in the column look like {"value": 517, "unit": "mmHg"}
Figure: {"value": 200, "unit": "mmHg"}
